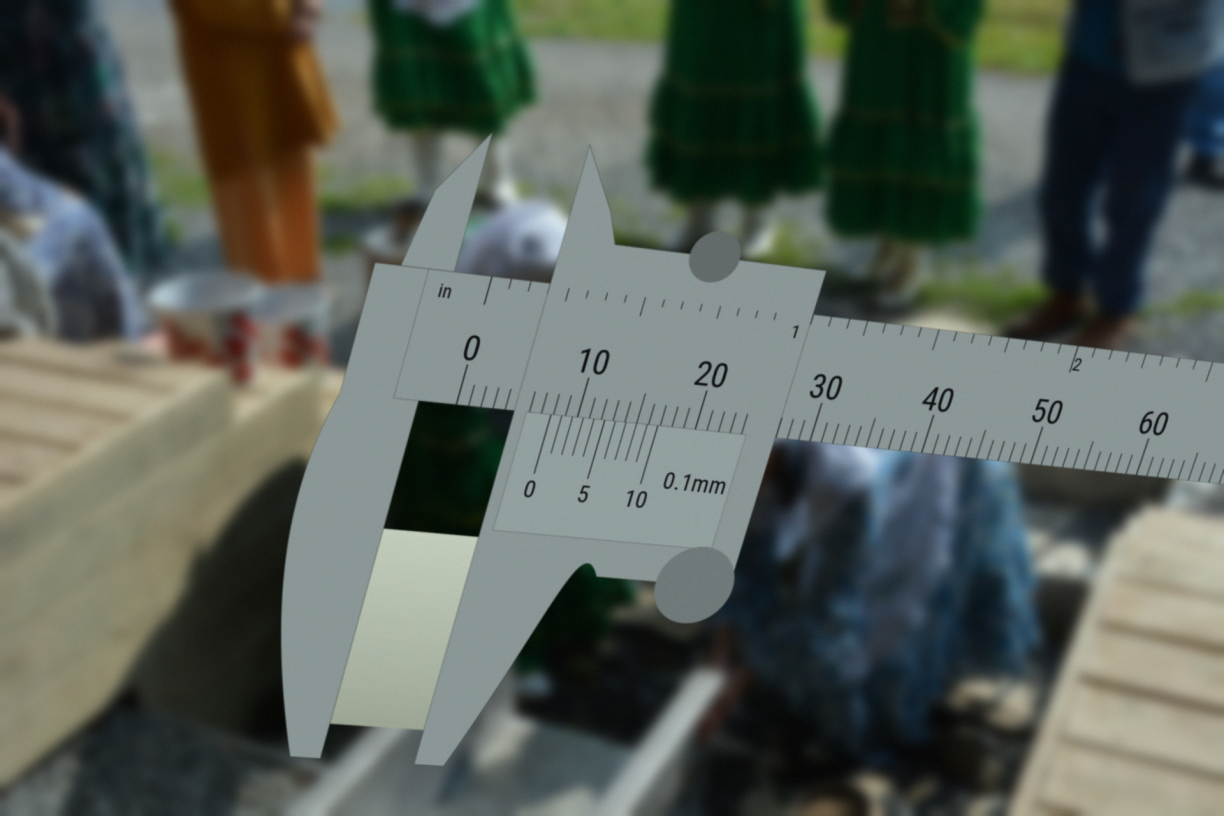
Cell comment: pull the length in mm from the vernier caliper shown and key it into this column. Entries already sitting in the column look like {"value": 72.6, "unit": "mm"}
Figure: {"value": 7.8, "unit": "mm"}
